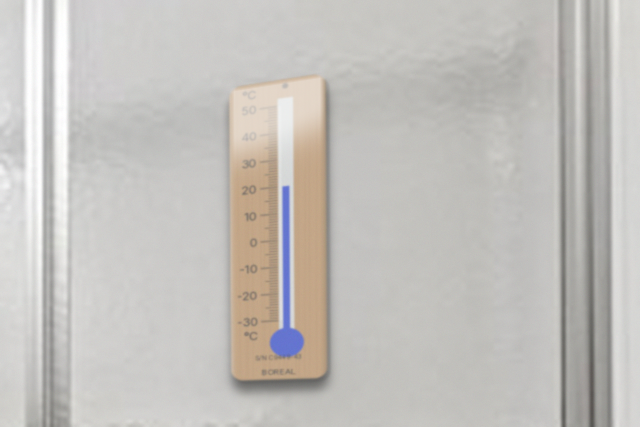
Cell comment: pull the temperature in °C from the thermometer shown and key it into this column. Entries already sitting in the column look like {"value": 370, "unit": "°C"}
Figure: {"value": 20, "unit": "°C"}
